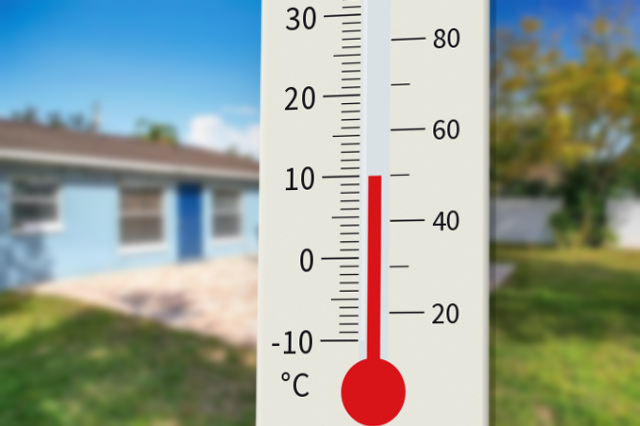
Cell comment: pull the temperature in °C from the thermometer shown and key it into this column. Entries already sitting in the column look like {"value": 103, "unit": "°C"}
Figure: {"value": 10, "unit": "°C"}
